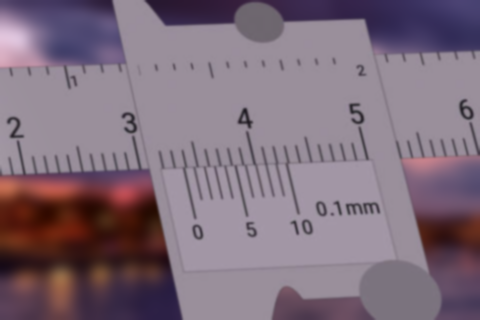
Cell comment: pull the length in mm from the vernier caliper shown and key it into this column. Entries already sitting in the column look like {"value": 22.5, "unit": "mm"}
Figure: {"value": 33.8, "unit": "mm"}
